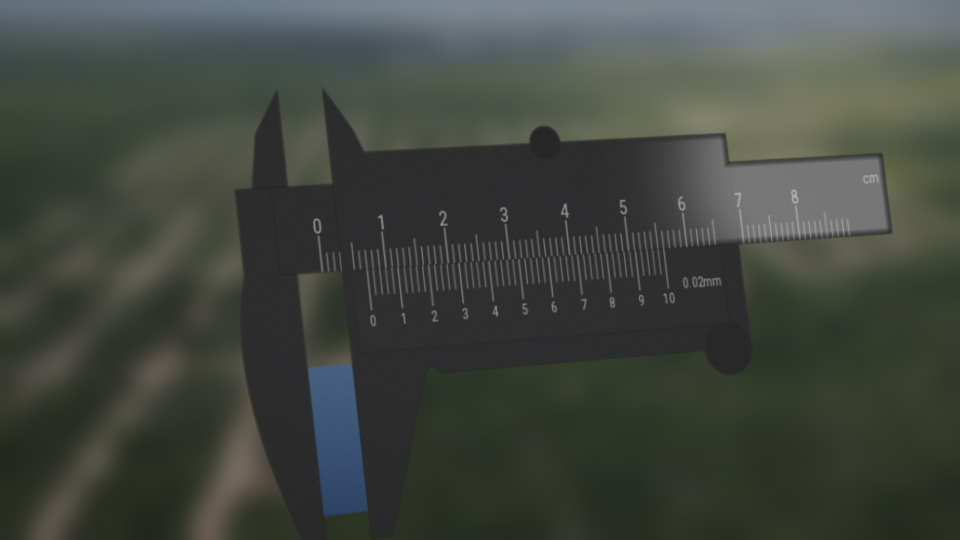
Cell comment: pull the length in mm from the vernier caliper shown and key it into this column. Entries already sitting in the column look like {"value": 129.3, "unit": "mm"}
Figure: {"value": 7.0, "unit": "mm"}
